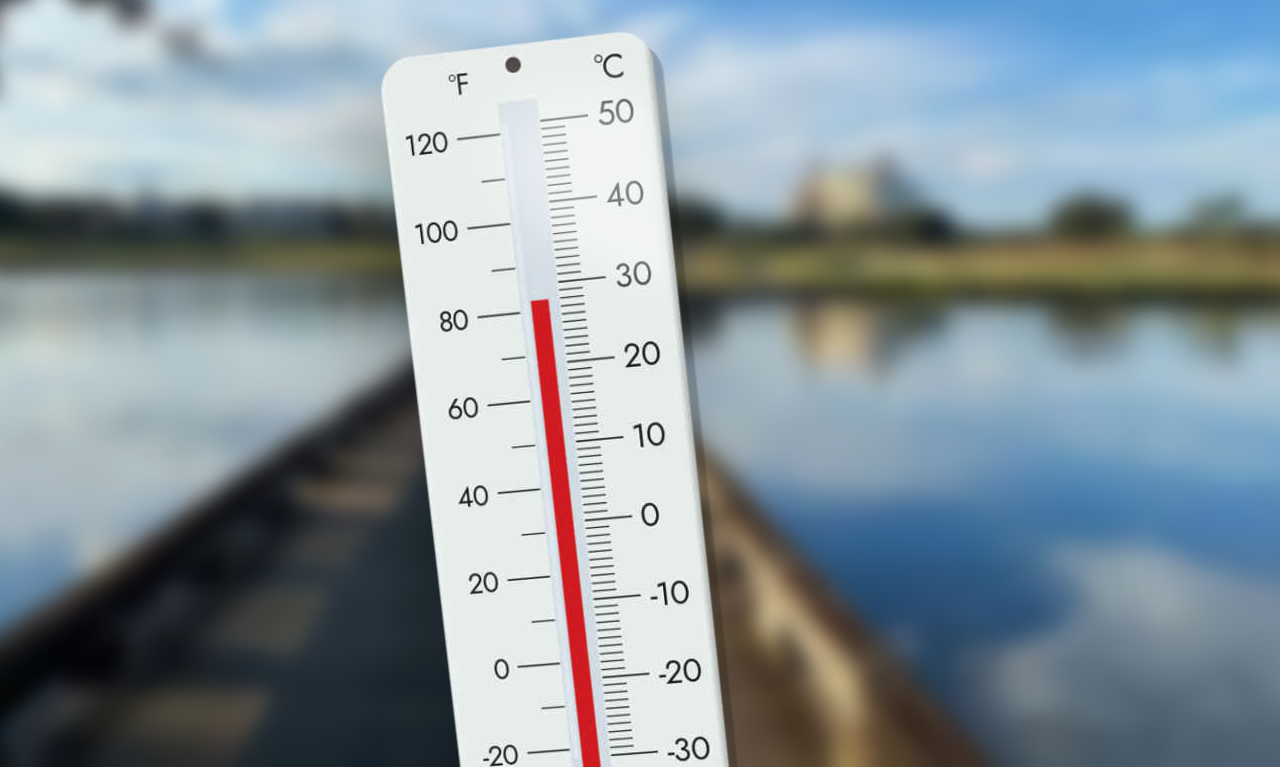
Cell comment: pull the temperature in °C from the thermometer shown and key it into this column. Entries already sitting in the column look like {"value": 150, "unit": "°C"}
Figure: {"value": 28, "unit": "°C"}
